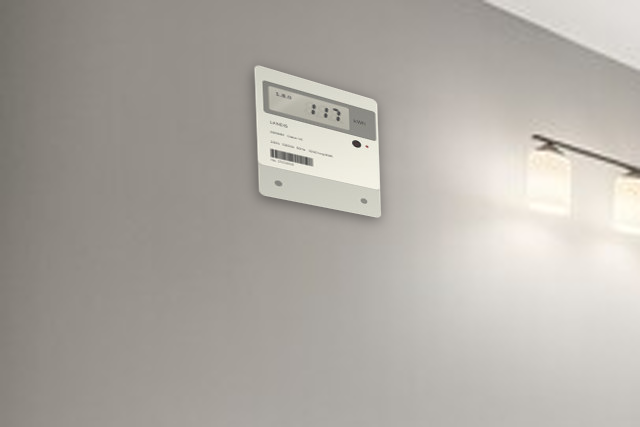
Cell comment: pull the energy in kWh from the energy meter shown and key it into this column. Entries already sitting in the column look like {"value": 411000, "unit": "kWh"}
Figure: {"value": 117, "unit": "kWh"}
